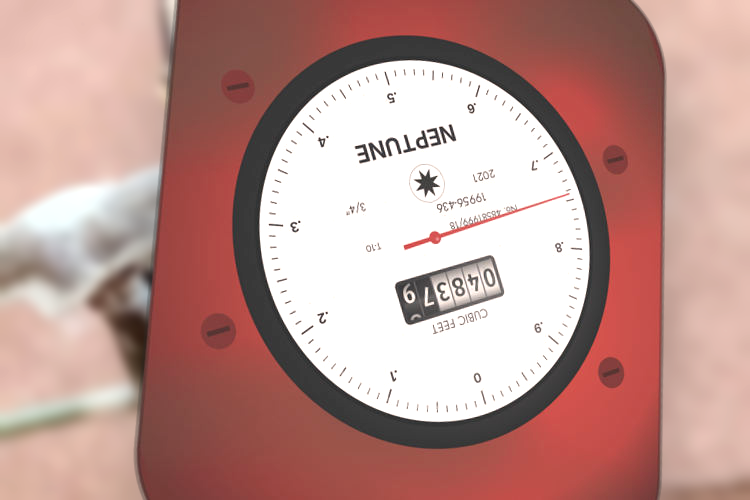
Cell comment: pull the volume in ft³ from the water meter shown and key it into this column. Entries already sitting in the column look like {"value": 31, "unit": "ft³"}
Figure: {"value": 48378.74, "unit": "ft³"}
